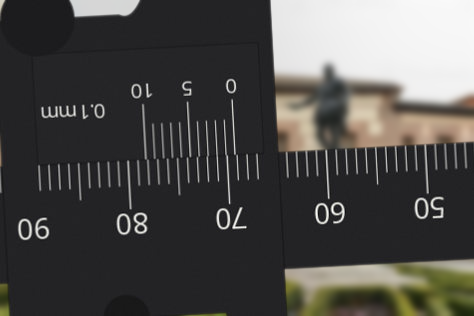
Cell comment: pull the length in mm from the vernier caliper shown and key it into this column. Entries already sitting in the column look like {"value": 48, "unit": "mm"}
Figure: {"value": 69.2, "unit": "mm"}
